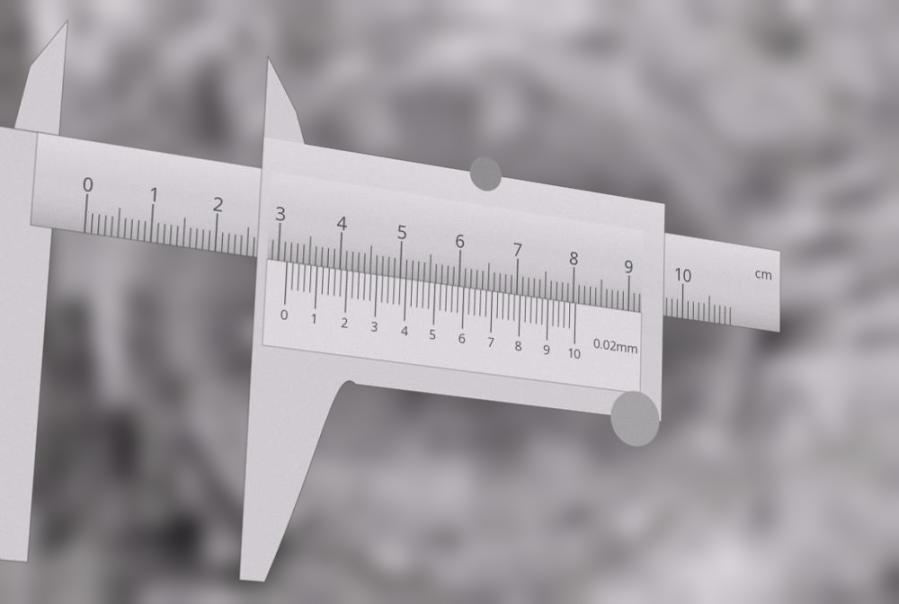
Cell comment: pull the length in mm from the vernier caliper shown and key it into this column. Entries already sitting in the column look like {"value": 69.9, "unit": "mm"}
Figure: {"value": 31.4, "unit": "mm"}
